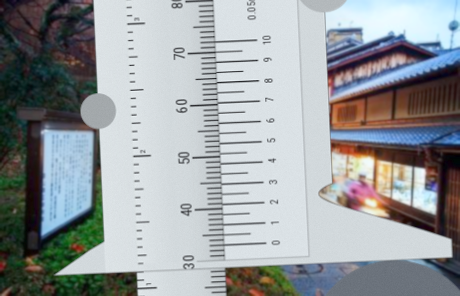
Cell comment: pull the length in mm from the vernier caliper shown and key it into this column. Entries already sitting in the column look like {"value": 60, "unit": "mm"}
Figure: {"value": 33.0, "unit": "mm"}
